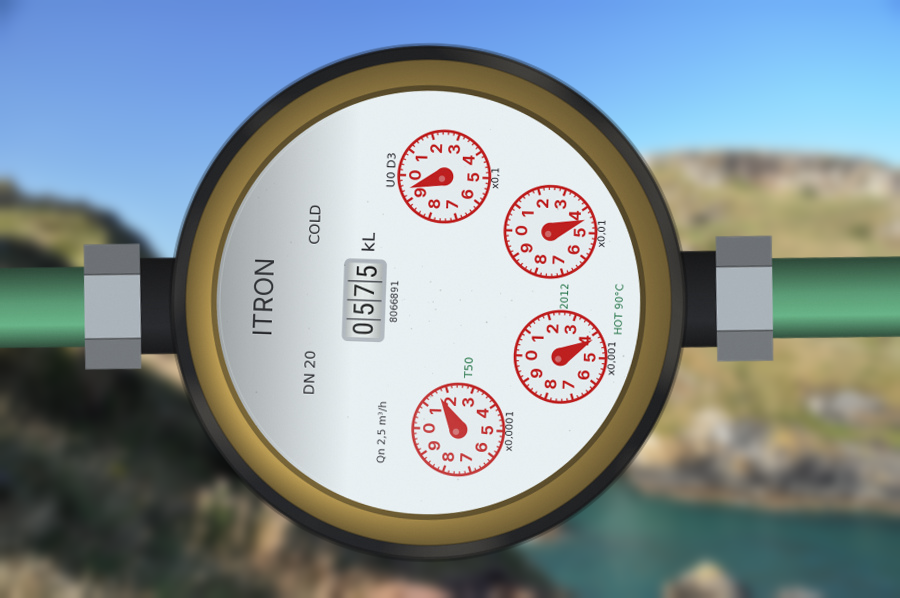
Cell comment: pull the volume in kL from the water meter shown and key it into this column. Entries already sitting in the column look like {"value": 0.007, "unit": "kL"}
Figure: {"value": 574.9441, "unit": "kL"}
